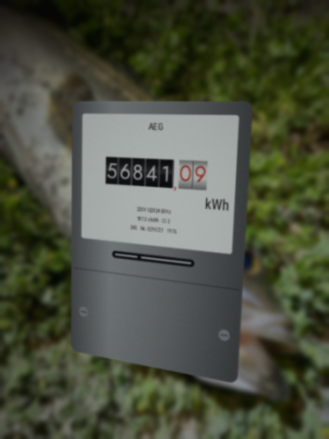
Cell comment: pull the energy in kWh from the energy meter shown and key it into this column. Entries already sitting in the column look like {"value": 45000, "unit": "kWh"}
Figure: {"value": 56841.09, "unit": "kWh"}
